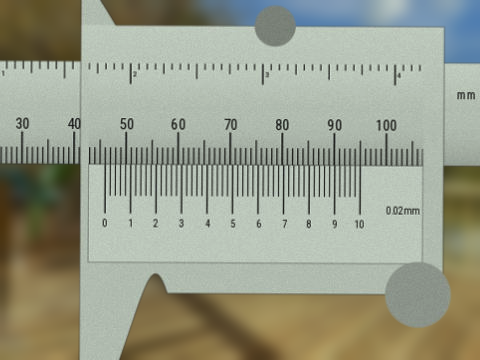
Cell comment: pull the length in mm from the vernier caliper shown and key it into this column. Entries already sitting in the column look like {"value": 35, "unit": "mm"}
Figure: {"value": 46.0, "unit": "mm"}
